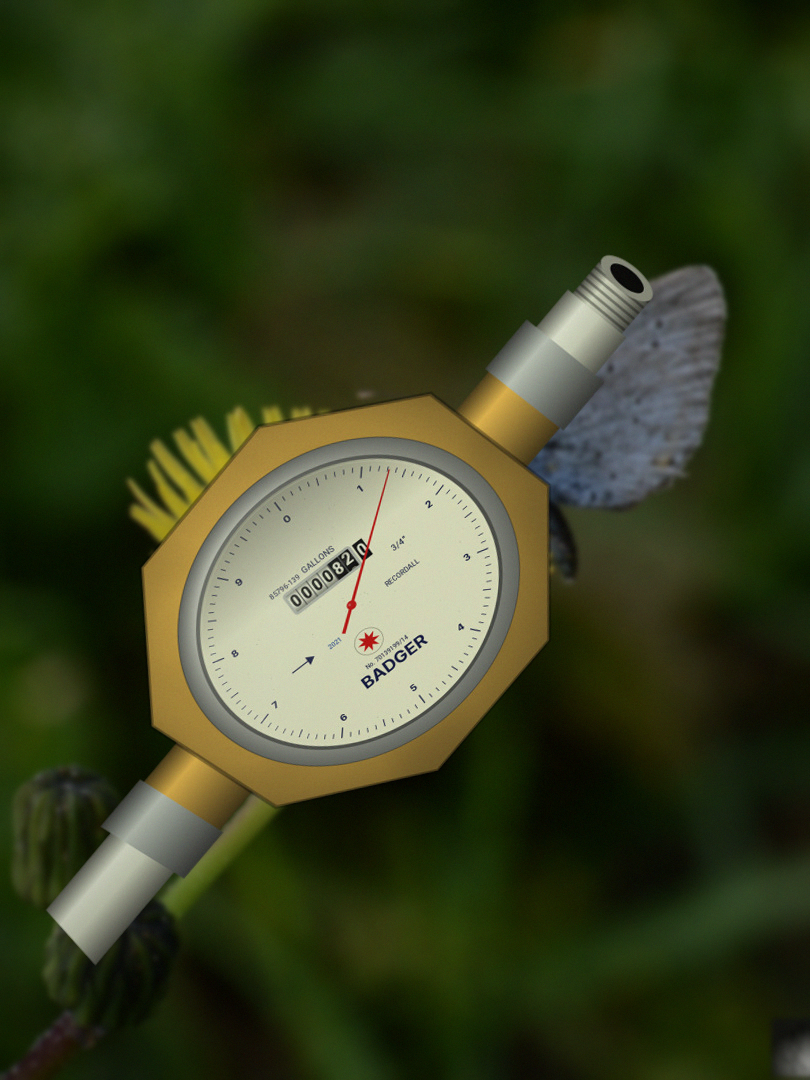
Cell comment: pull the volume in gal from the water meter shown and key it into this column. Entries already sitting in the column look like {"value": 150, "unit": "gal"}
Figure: {"value": 821.3, "unit": "gal"}
